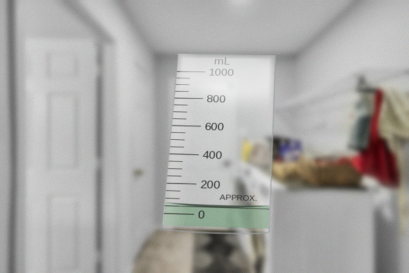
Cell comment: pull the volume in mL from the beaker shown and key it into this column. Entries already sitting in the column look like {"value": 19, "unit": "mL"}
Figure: {"value": 50, "unit": "mL"}
